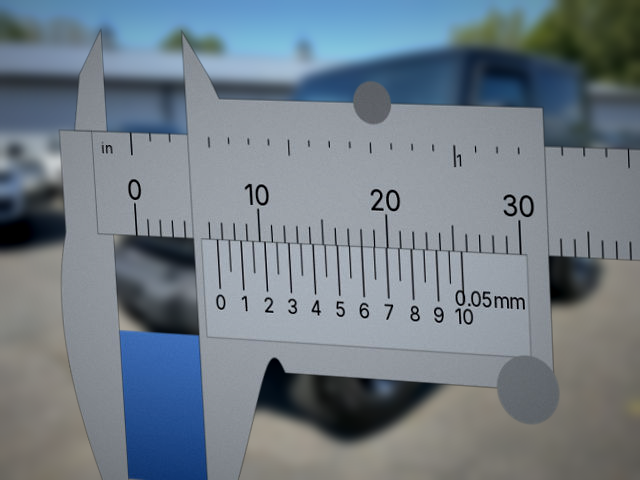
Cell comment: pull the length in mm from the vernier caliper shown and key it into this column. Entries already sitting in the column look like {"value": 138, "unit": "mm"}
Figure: {"value": 6.6, "unit": "mm"}
